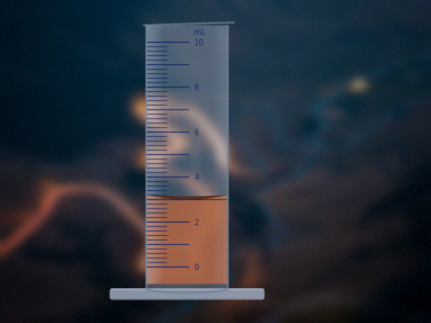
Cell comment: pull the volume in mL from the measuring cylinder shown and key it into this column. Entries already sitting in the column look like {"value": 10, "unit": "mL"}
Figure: {"value": 3, "unit": "mL"}
